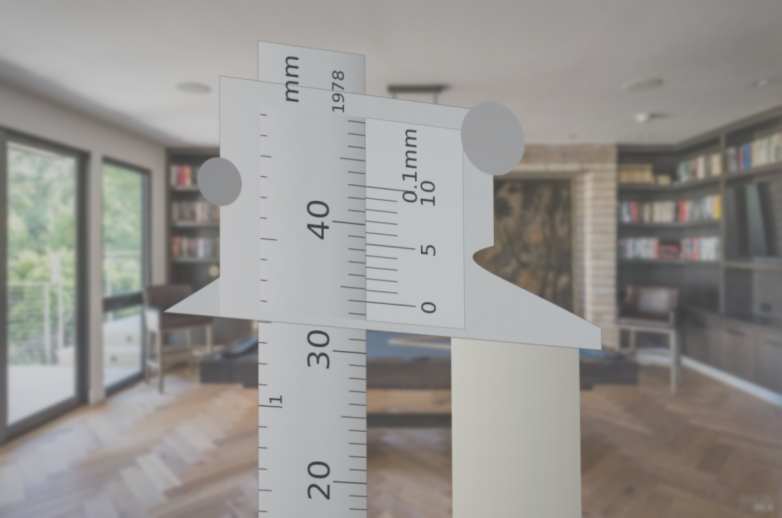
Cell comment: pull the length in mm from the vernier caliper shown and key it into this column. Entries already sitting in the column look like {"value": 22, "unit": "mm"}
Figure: {"value": 34.0, "unit": "mm"}
